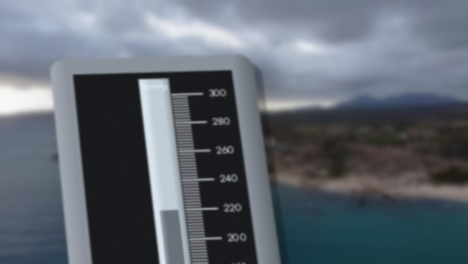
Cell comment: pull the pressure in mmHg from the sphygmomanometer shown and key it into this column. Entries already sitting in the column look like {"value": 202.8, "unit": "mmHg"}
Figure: {"value": 220, "unit": "mmHg"}
